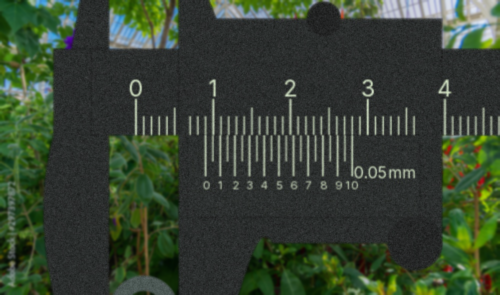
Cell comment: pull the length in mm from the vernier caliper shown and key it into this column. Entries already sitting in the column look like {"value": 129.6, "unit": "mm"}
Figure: {"value": 9.0, "unit": "mm"}
